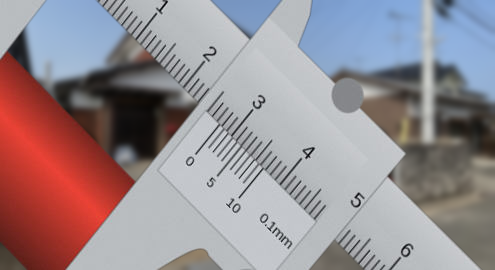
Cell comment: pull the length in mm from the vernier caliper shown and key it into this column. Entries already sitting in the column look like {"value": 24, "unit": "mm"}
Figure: {"value": 27.6, "unit": "mm"}
